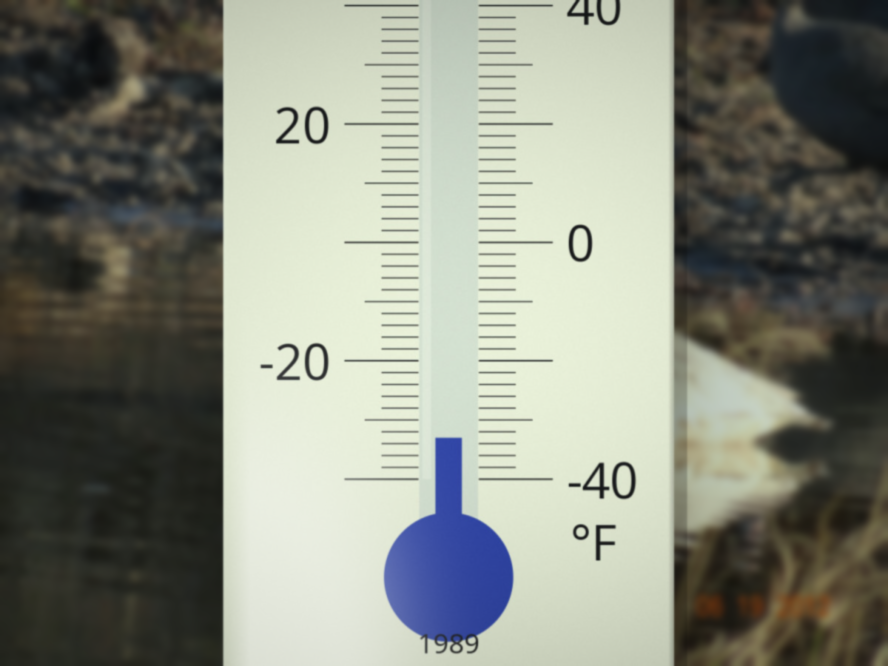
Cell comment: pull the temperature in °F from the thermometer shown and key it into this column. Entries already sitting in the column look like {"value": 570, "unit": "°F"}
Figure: {"value": -33, "unit": "°F"}
